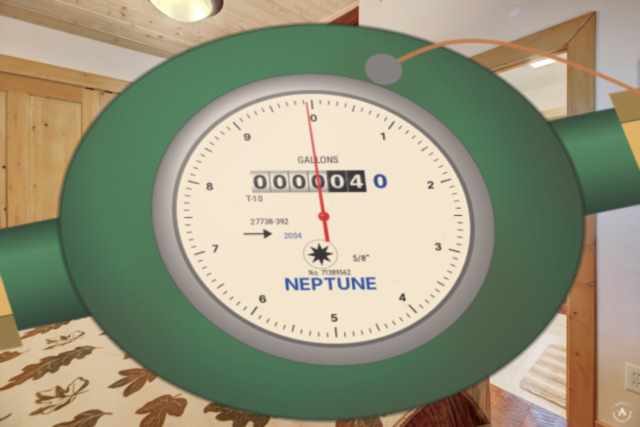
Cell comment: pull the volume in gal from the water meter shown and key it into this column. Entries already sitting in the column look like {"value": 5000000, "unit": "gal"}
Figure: {"value": 39.9, "unit": "gal"}
